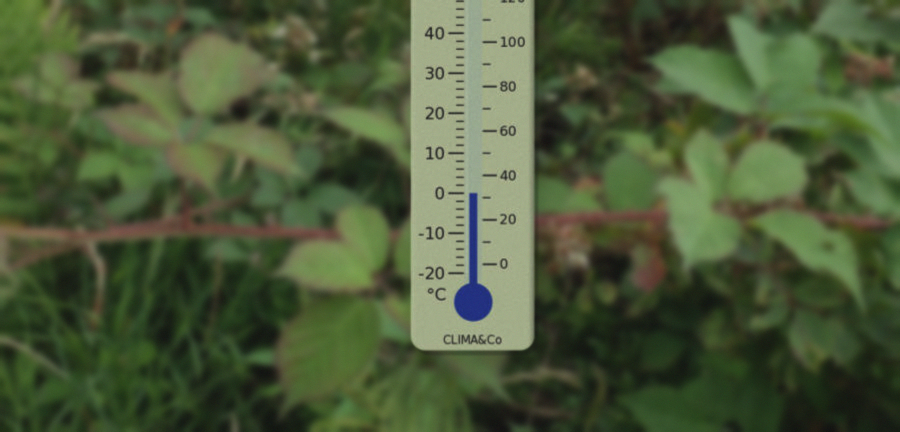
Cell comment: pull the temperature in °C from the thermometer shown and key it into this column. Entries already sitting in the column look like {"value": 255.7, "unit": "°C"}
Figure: {"value": 0, "unit": "°C"}
